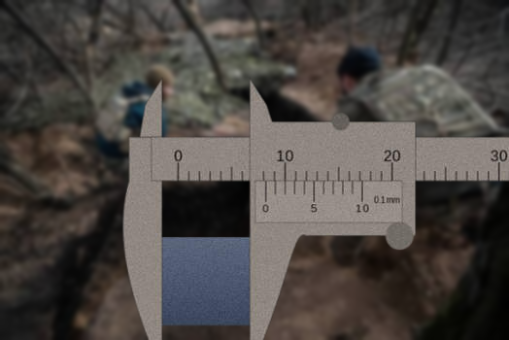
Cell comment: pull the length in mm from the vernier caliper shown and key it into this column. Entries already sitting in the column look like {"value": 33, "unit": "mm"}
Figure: {"value": 8.2, "unit": "mm"}
